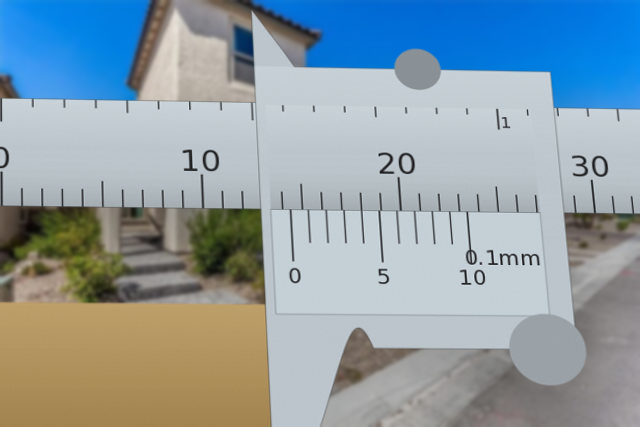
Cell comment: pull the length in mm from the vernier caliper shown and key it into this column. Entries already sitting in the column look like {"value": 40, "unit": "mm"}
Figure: {"value": 14.4, "unit": "mm"}
